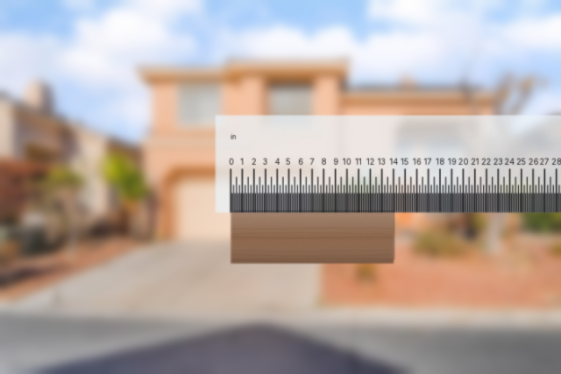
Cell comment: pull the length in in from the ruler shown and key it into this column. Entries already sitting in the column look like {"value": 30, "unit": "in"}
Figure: {"value": 14, "unit": "in"}
